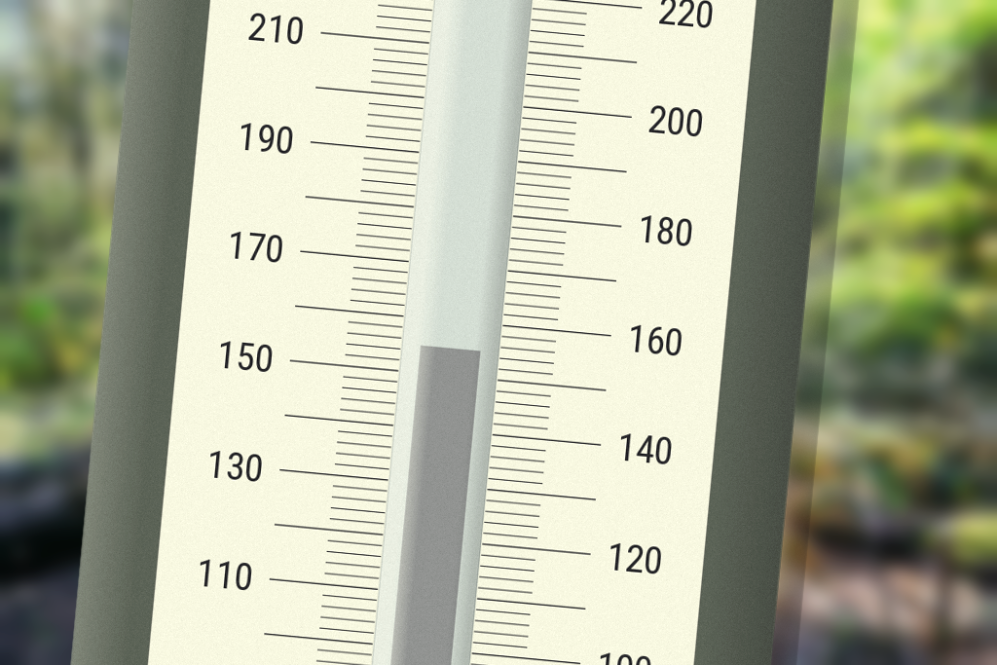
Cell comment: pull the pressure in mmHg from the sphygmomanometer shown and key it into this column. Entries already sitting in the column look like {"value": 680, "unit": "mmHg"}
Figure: {"value": 155, "unit": "mmHg"}
